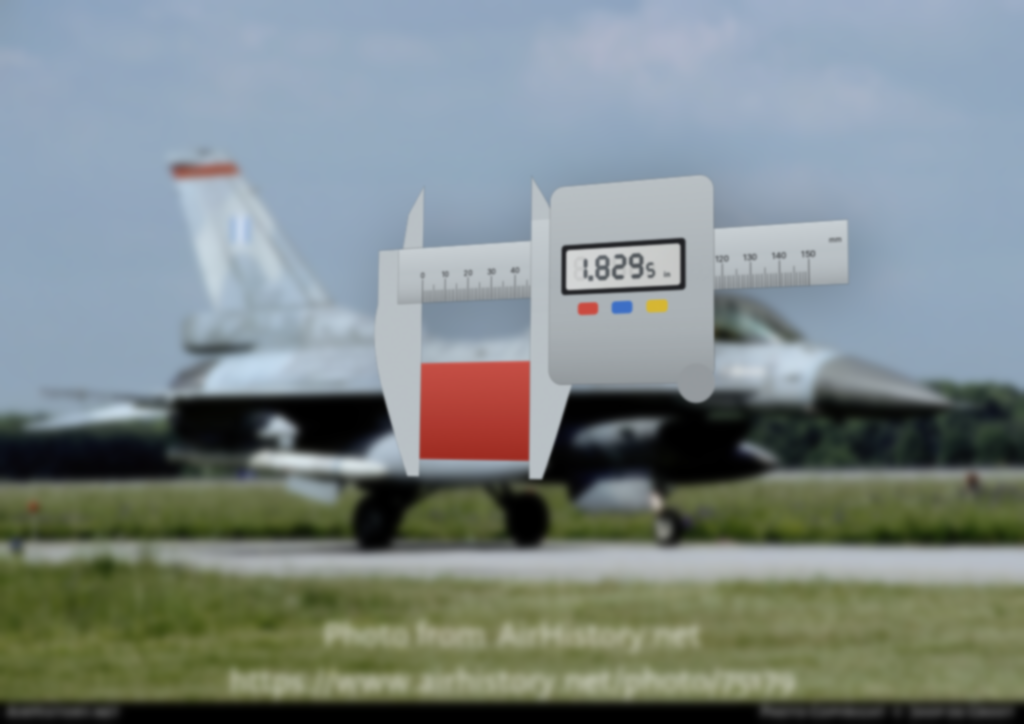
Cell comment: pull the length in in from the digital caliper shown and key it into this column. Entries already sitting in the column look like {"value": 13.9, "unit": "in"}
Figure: {"value": 1.8295, "unit": "in"}
